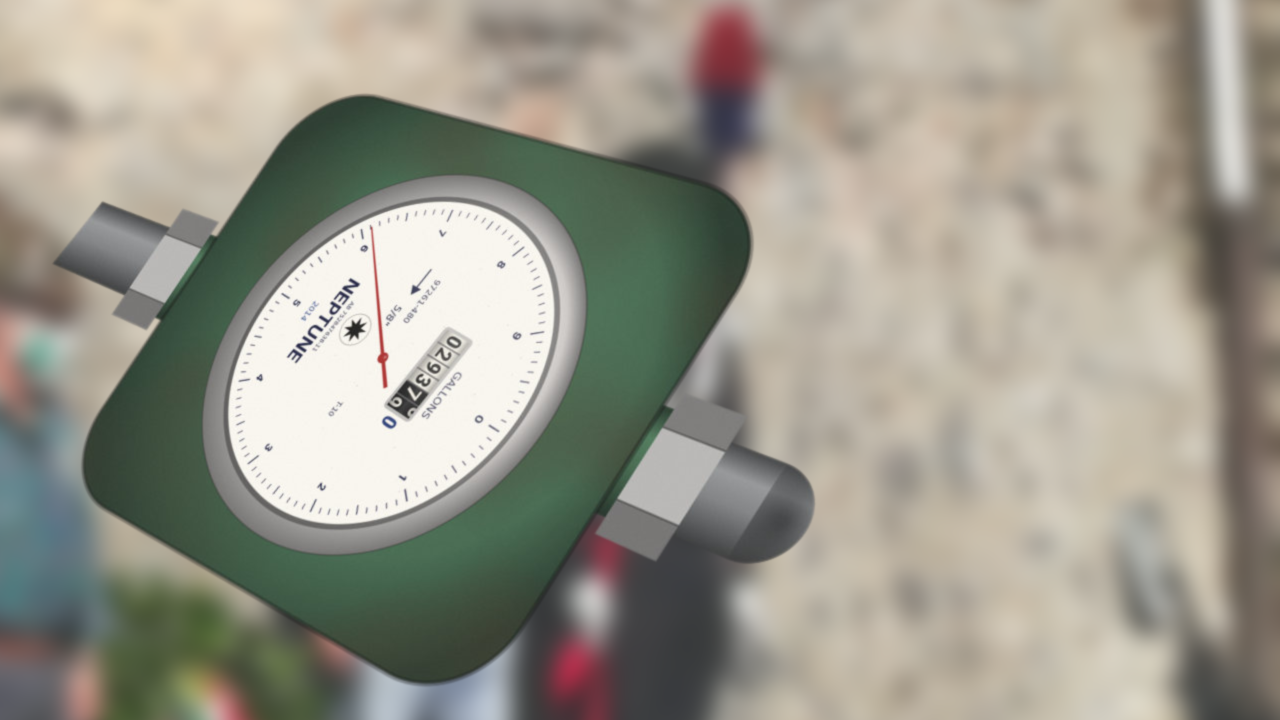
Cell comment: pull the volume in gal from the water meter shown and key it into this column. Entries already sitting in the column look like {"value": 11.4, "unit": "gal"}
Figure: {"value": 293786.1, "unit": "gal"}
